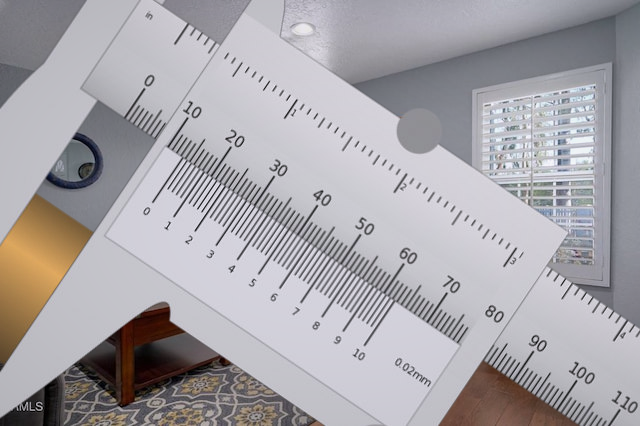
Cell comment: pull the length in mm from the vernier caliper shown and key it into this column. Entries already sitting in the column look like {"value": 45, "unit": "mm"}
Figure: {"value": 13.5, "unit": "mm"}
